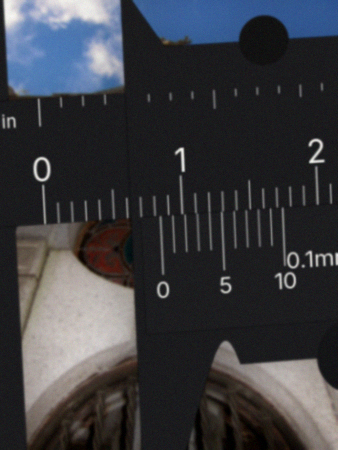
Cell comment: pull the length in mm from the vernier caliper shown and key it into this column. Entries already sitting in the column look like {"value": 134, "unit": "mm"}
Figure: {"value": 8.4, "unit": "mm"}
